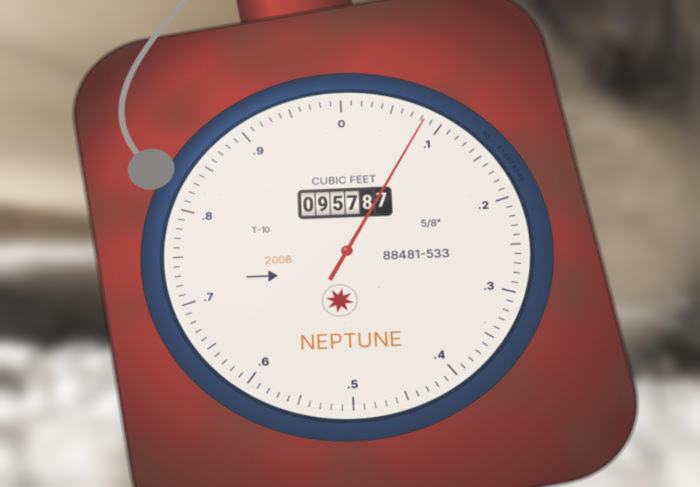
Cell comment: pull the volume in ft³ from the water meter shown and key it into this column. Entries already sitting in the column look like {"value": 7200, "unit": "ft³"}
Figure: {"value": 95787.08, "unit": "ft³"}
